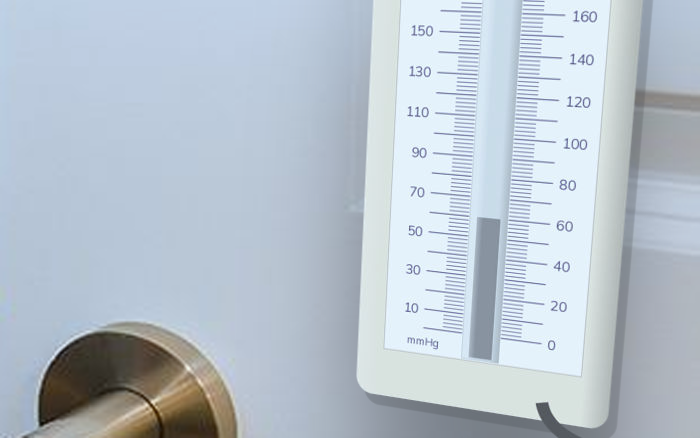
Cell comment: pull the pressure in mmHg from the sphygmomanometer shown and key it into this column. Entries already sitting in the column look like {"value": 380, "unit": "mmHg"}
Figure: {"value": 60, "unit": "mmHg"}
